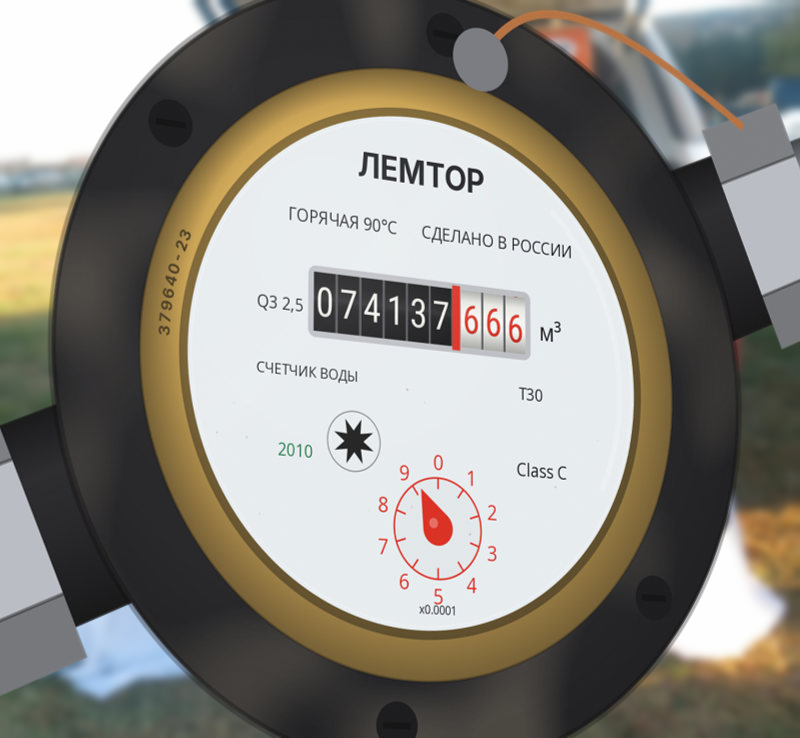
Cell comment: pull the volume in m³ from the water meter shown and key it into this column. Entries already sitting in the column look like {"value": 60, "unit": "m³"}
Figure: {"value": 74137.6659, "unit": "m³"}
